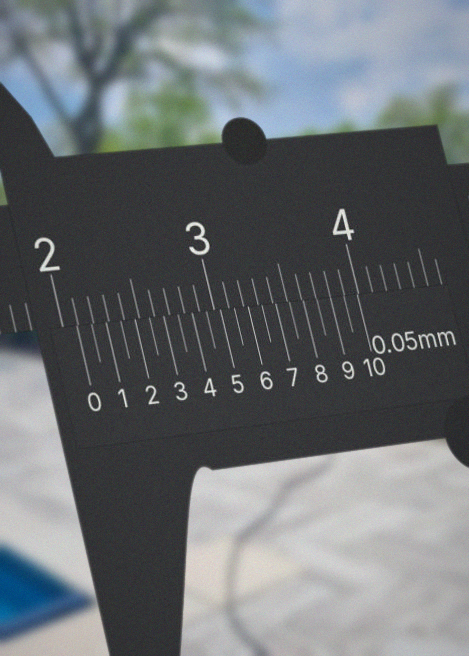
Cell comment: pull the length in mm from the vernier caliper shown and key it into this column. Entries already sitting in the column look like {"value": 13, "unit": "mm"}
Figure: {"value": 20.9, "unit": "mm"}
